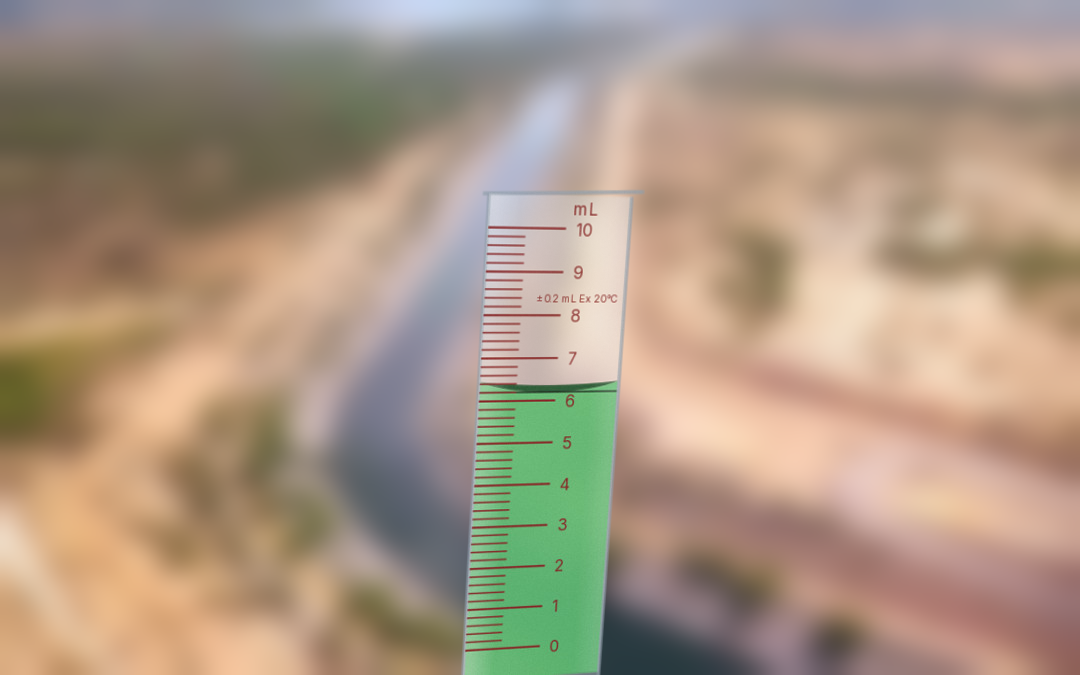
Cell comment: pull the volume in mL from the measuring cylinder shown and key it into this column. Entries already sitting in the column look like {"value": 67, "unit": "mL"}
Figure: {"value": 6.2, "unit": "mL"}
